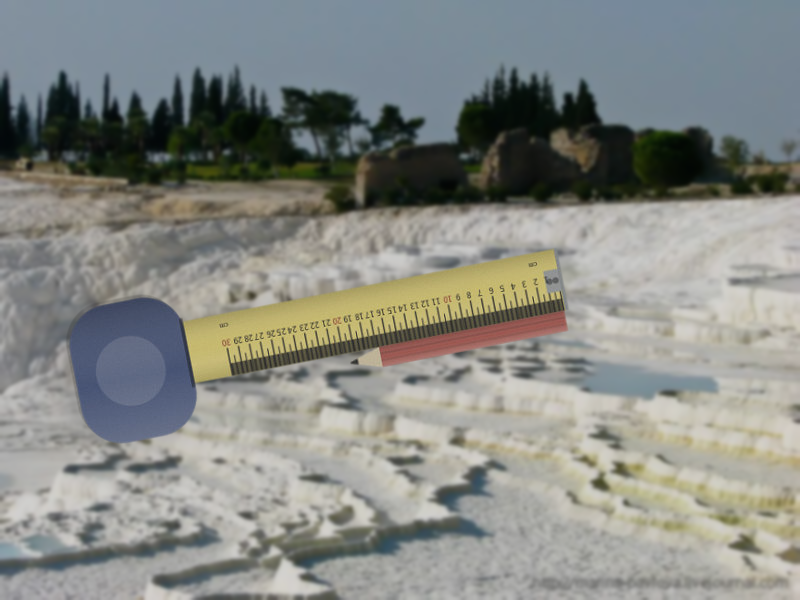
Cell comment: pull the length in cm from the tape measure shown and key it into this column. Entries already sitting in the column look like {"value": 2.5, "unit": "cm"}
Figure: {"value": 19.5, "unit": "cm"}
